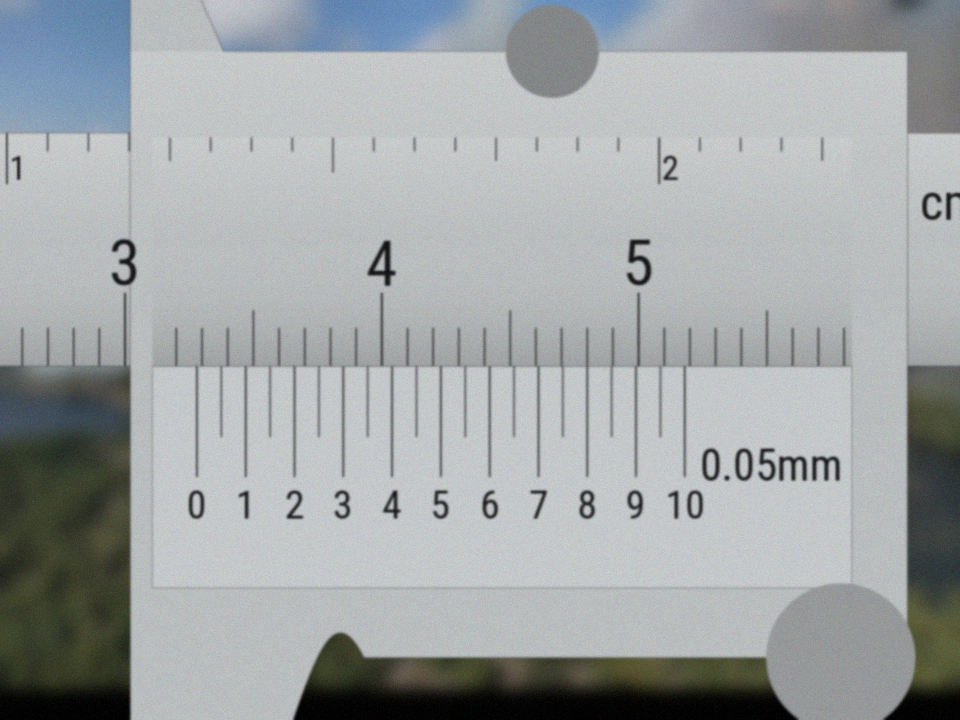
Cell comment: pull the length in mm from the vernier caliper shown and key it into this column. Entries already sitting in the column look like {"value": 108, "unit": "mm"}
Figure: {"value": 32.8, "unit": "mm"}
